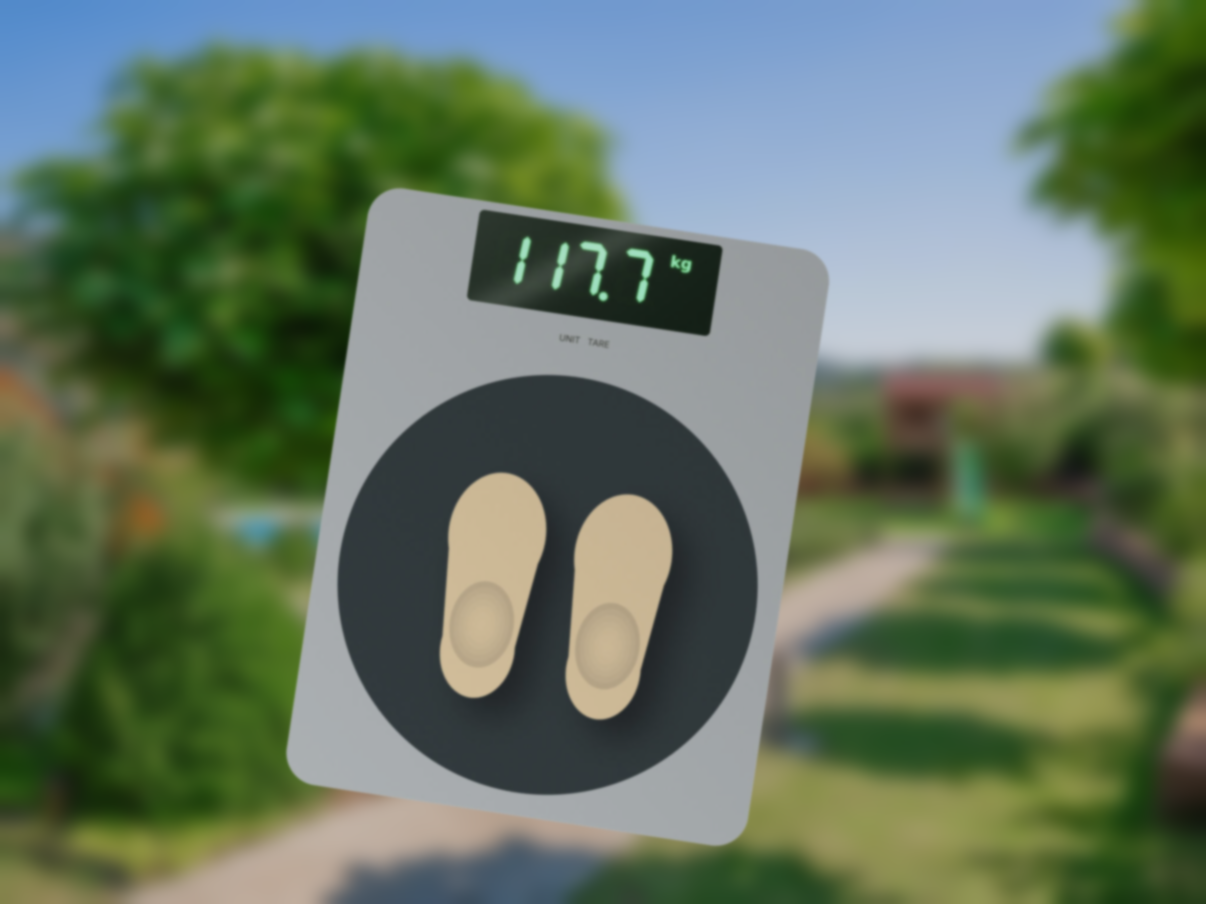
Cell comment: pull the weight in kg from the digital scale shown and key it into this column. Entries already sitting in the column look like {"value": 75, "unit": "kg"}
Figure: {"value": 117.7, "unit": "kg"}
